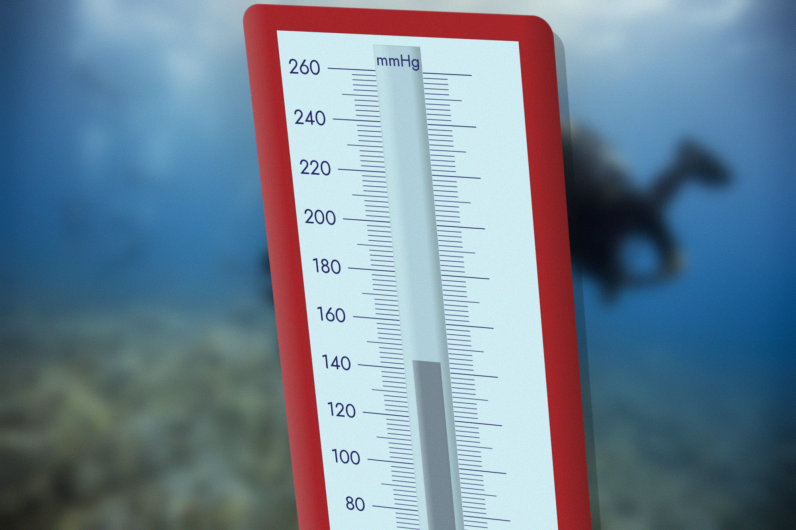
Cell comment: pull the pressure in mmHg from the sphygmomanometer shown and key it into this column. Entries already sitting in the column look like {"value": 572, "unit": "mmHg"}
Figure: {"value": 144, "unit": "mmHg"}
